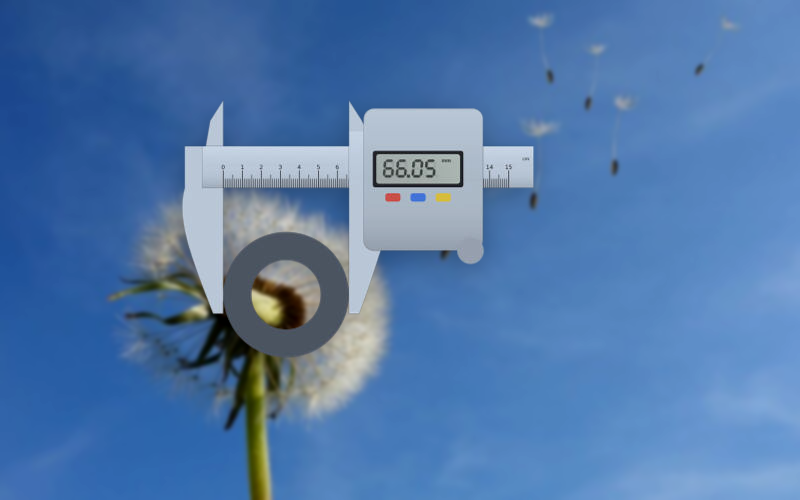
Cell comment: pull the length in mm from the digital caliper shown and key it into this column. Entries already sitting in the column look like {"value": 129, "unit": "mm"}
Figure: {"value": 66.05, "unit": "mm"}
